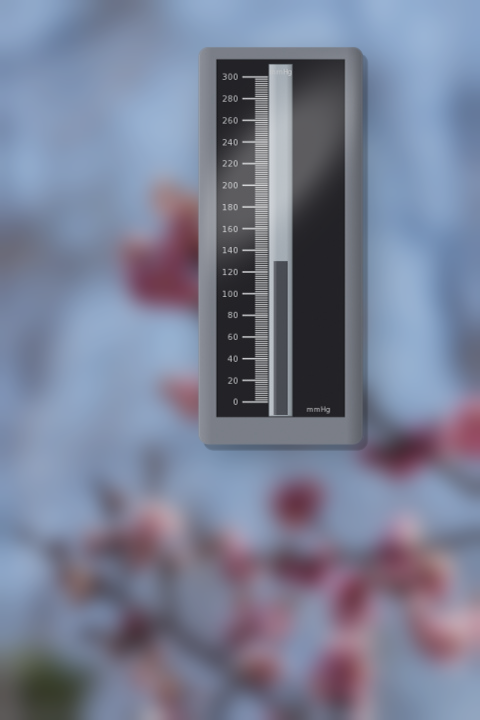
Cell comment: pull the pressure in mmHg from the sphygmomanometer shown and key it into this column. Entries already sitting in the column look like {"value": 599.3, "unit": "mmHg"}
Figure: {"value": 130, "unit": "mmHg"}
